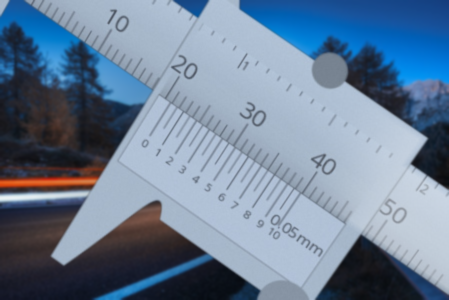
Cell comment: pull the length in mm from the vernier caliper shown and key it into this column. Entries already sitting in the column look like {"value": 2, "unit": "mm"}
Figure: {"value": 20.8, "unit": "mm"}
